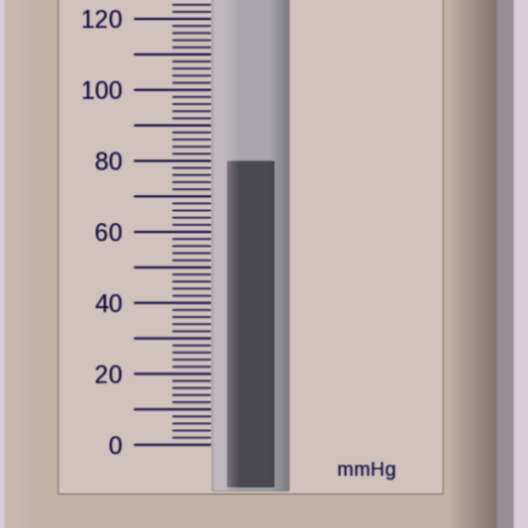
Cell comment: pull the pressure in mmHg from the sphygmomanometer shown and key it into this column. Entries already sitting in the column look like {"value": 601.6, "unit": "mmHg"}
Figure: {"value": 80, "unit": "mmHg"}
